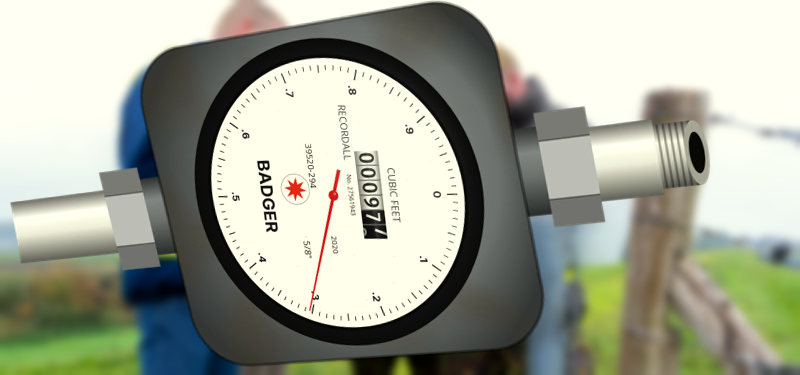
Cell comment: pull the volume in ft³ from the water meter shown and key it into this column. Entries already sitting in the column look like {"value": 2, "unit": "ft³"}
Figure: {"value": 977.30, "unit": "ft³"}
